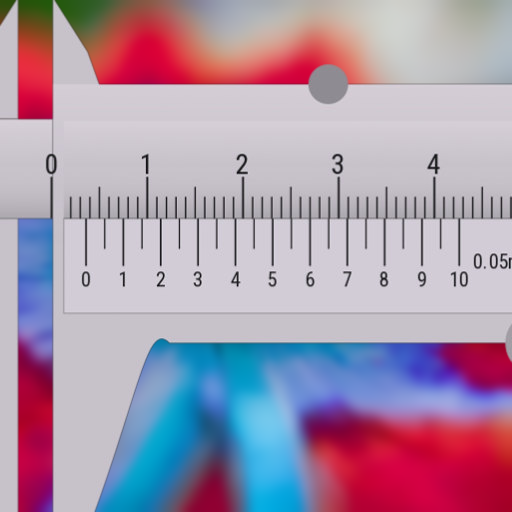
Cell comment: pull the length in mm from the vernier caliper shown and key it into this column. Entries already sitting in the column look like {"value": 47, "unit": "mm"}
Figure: {"value": 3.6, "unit": "mm"}
